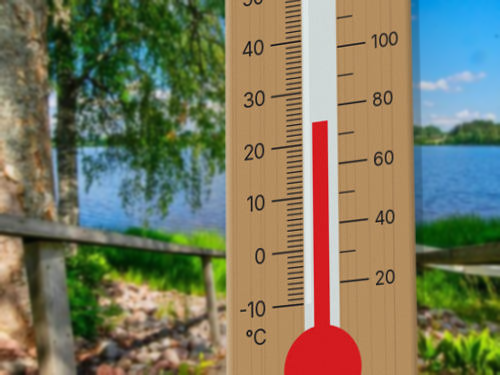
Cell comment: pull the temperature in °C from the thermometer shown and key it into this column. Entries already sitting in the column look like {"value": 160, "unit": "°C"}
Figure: {"value": 24, "unit": "°C"}
